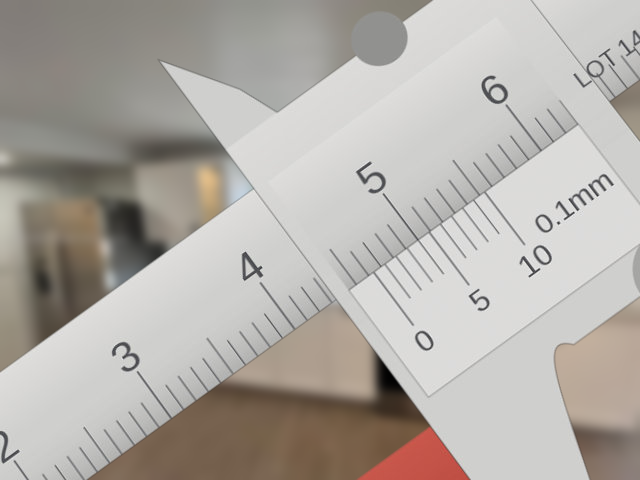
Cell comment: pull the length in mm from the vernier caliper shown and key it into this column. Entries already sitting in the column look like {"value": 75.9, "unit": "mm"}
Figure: {"value": 46.4, "unit": "mm"}
